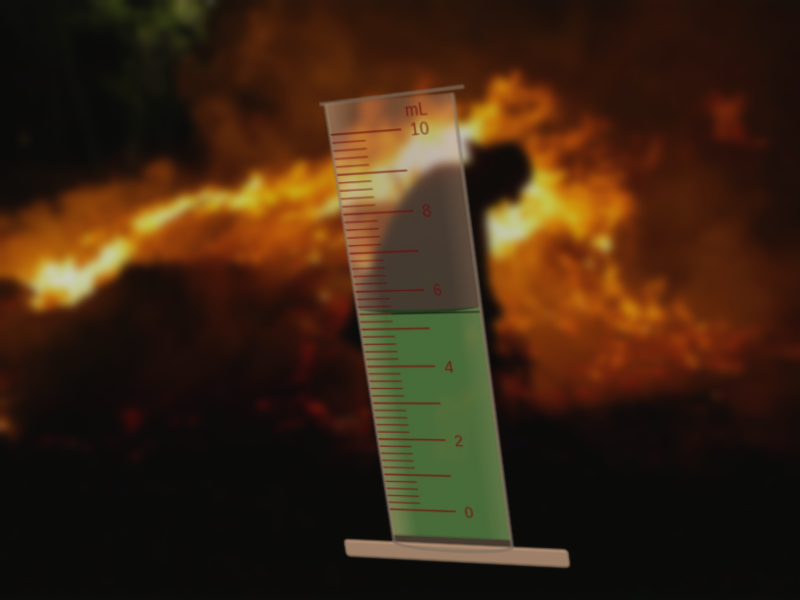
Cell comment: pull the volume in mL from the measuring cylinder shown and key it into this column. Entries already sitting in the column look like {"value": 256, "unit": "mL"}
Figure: {"value": 5.4, "unit": "mL"}
